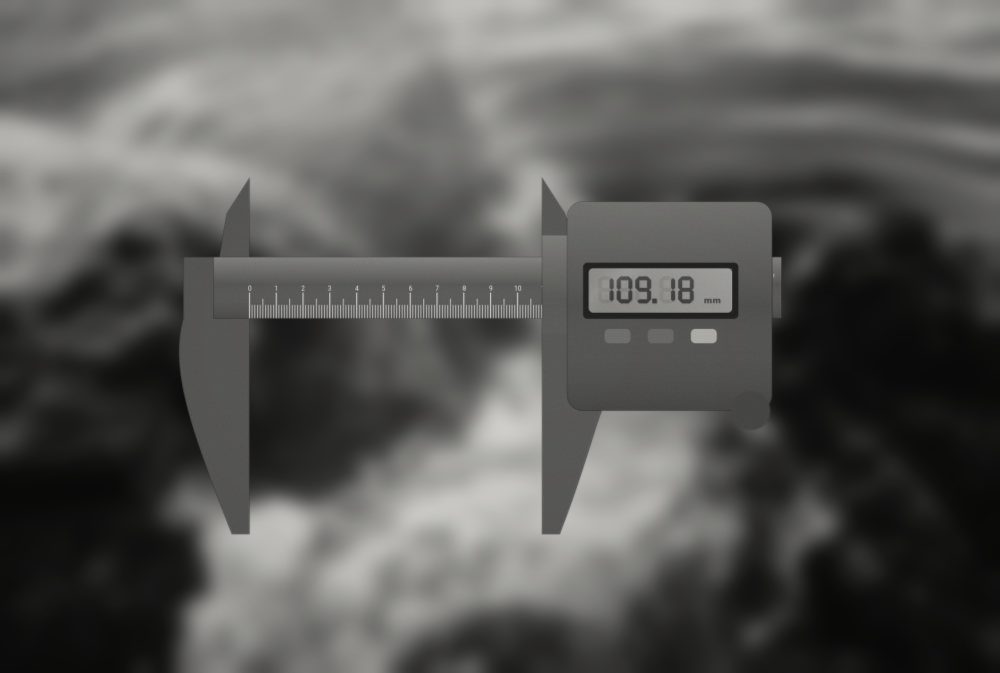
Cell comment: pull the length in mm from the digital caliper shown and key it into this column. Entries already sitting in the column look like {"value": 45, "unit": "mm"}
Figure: {"value": 109.18, "unit": "mm"}
